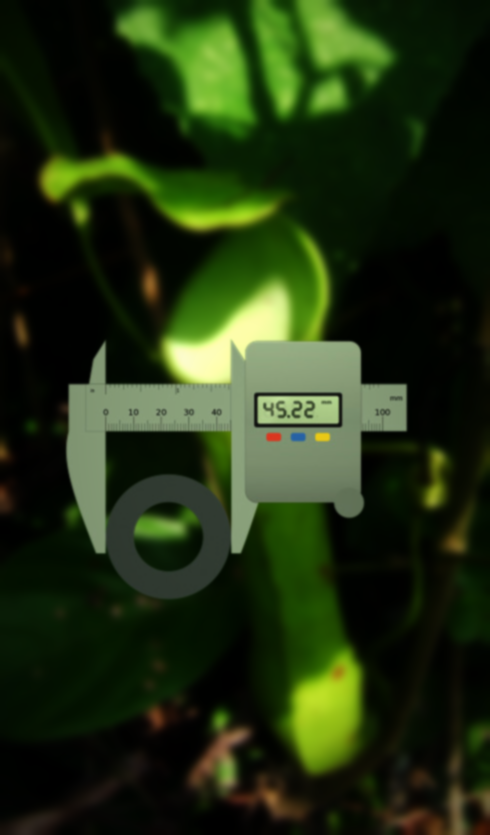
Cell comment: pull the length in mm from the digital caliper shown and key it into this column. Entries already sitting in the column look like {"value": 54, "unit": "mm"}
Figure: {"value": 45.22, "unit": "mm"}
